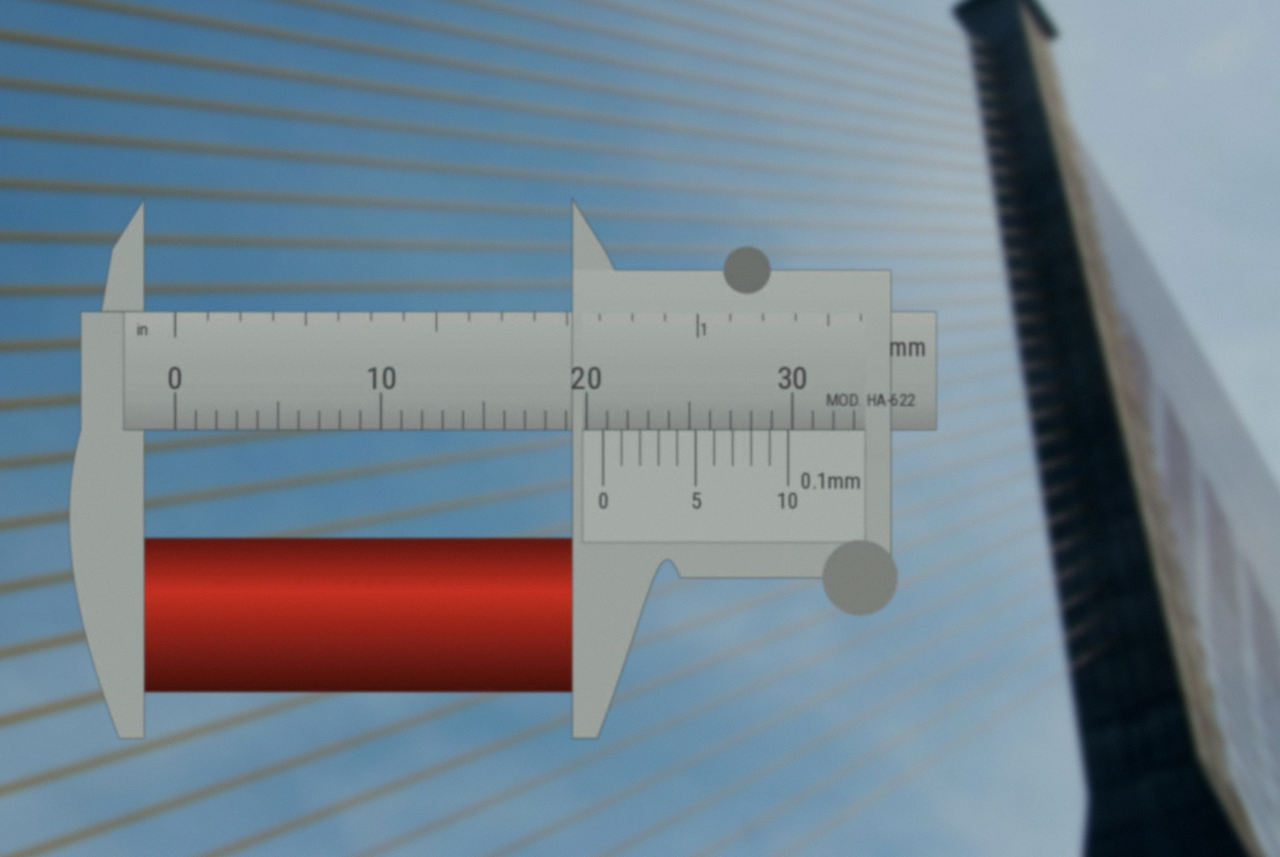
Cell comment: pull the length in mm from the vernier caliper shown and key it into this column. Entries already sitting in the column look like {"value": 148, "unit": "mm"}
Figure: {"value": 20.8, "unit": "mm"}
